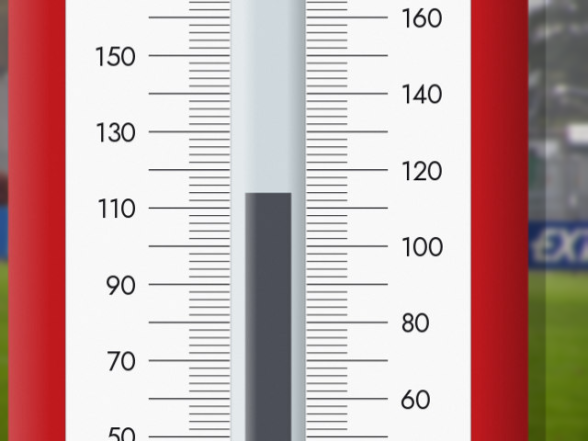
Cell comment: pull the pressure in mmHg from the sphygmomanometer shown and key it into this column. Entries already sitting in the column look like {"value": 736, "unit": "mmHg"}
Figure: {"value": 114, "unit": "mmHg"}
